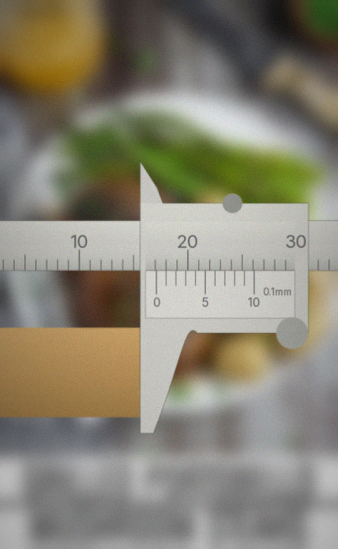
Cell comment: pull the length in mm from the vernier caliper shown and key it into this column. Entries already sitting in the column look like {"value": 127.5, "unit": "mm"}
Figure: {"value": 17.1, "unit": "mm"}
